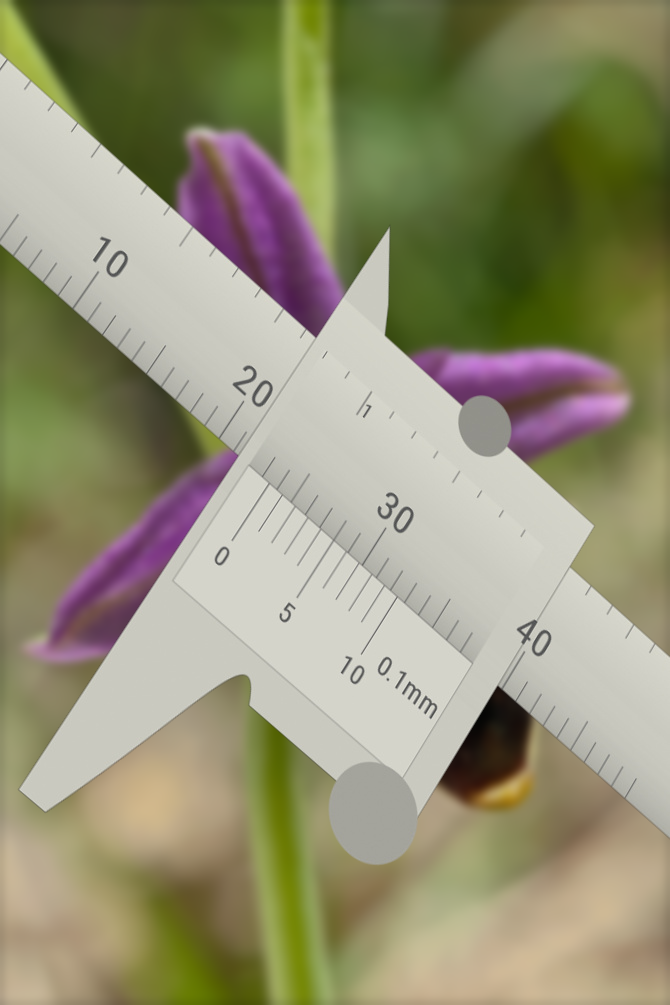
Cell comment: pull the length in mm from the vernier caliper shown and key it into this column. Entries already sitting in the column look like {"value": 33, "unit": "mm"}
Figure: {"value": 23.5, "unit": "mm"}
